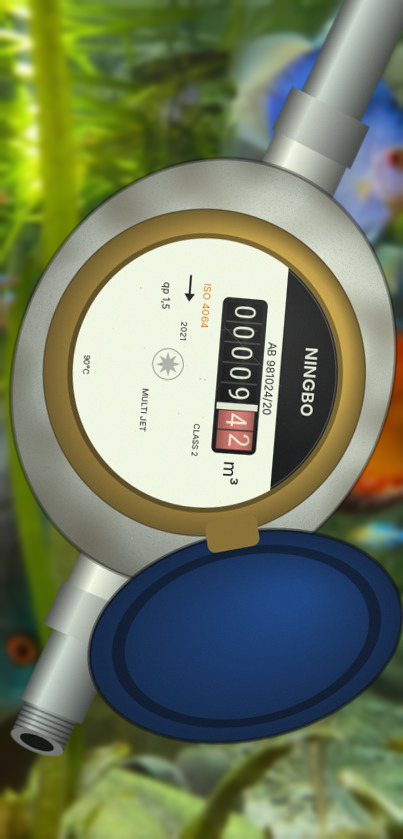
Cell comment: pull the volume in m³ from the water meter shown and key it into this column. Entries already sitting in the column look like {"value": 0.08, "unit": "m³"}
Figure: {"value": 9.42, "unit": "m³"}
